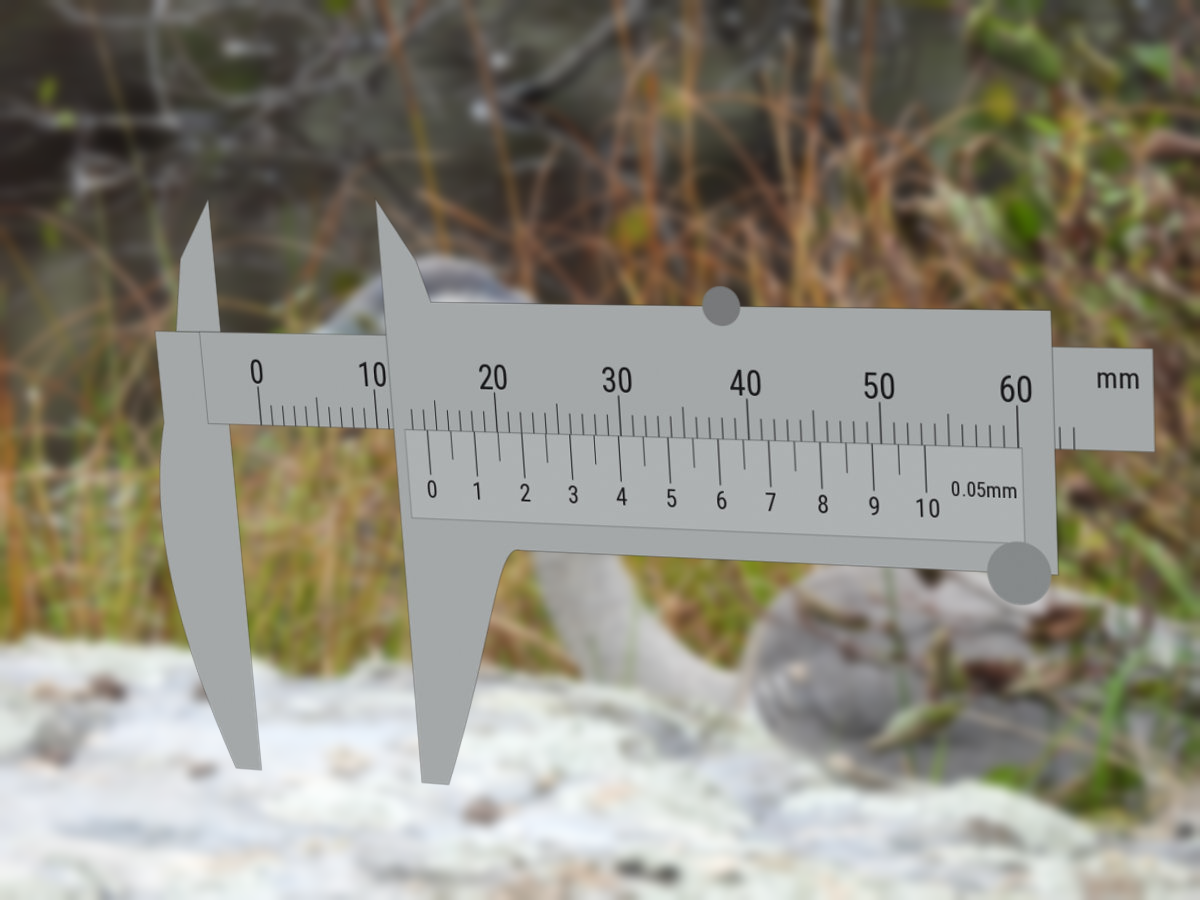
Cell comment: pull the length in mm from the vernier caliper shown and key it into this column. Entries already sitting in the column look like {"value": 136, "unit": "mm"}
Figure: {"value": 14.2, "unit": "mm"}
